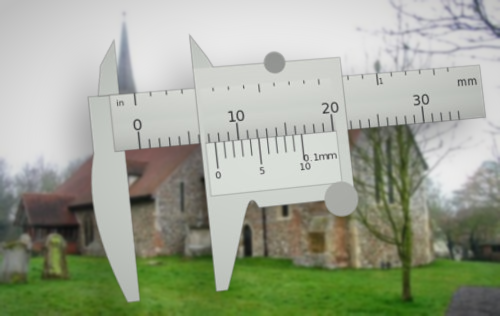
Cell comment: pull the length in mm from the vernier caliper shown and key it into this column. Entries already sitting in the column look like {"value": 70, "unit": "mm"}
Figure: {"value": 7.6, "unit": "mm"}
